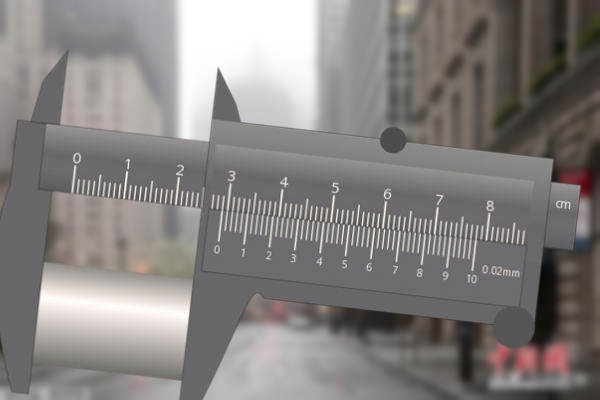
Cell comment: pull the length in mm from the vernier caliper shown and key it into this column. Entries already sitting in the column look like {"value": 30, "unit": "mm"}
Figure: {"value": 29.0, "unit": "mm"}
